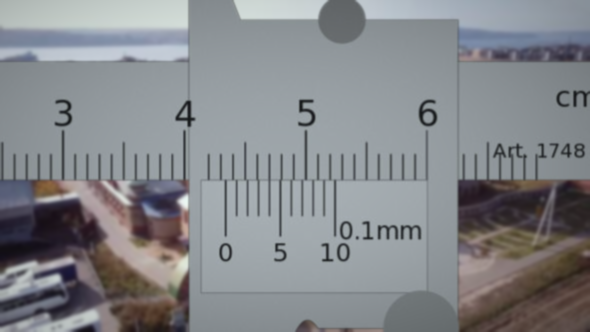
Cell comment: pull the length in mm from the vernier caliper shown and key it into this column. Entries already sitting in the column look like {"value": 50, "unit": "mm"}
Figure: {"value": 43.4, "unit": "mm"}
